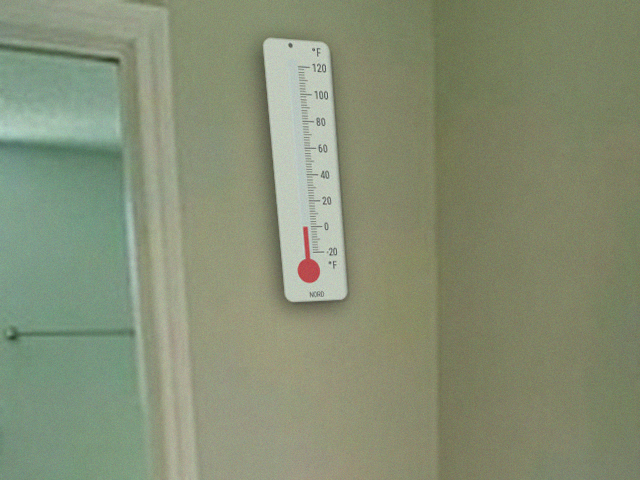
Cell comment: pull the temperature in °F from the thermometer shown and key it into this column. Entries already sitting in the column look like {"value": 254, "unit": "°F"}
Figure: {"value": 0, "unit": "°F"}
